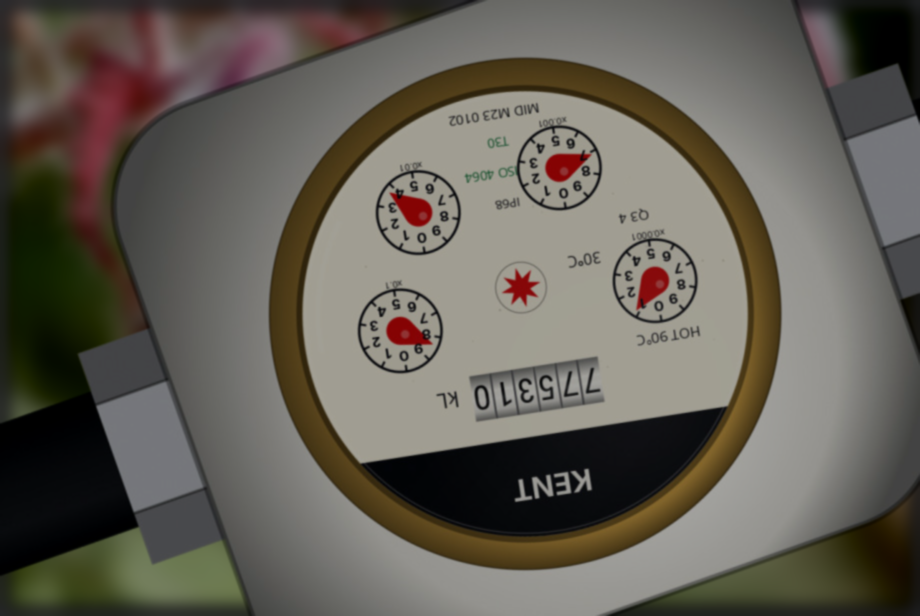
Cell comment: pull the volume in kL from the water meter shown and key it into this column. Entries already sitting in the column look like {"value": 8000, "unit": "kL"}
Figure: {"value": 775310.8371, "unit": "kL"}
